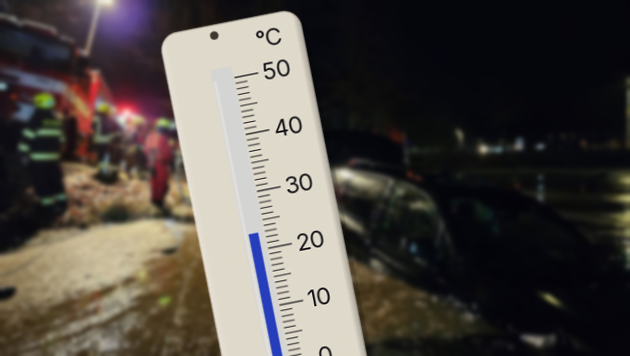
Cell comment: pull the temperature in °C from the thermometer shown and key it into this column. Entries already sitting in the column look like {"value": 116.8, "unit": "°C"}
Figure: {"value": 23, "unit": "°C"}
